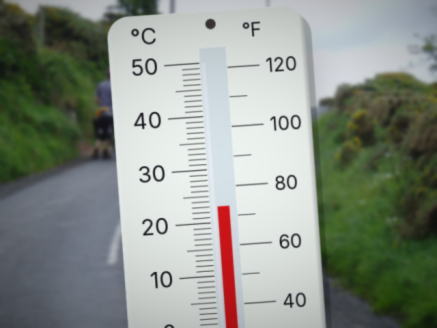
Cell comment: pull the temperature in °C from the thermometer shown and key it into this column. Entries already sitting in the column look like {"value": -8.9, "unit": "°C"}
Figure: {"value": 23, "unit": "°C"}
